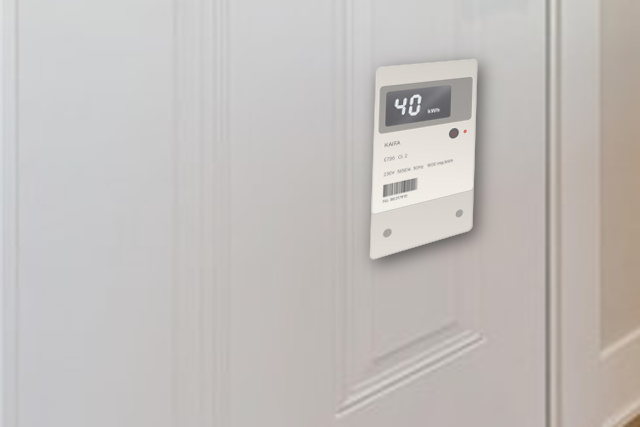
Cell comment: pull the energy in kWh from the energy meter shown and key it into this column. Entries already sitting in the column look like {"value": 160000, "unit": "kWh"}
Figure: {"value": 40, "unit": "kWh"}
